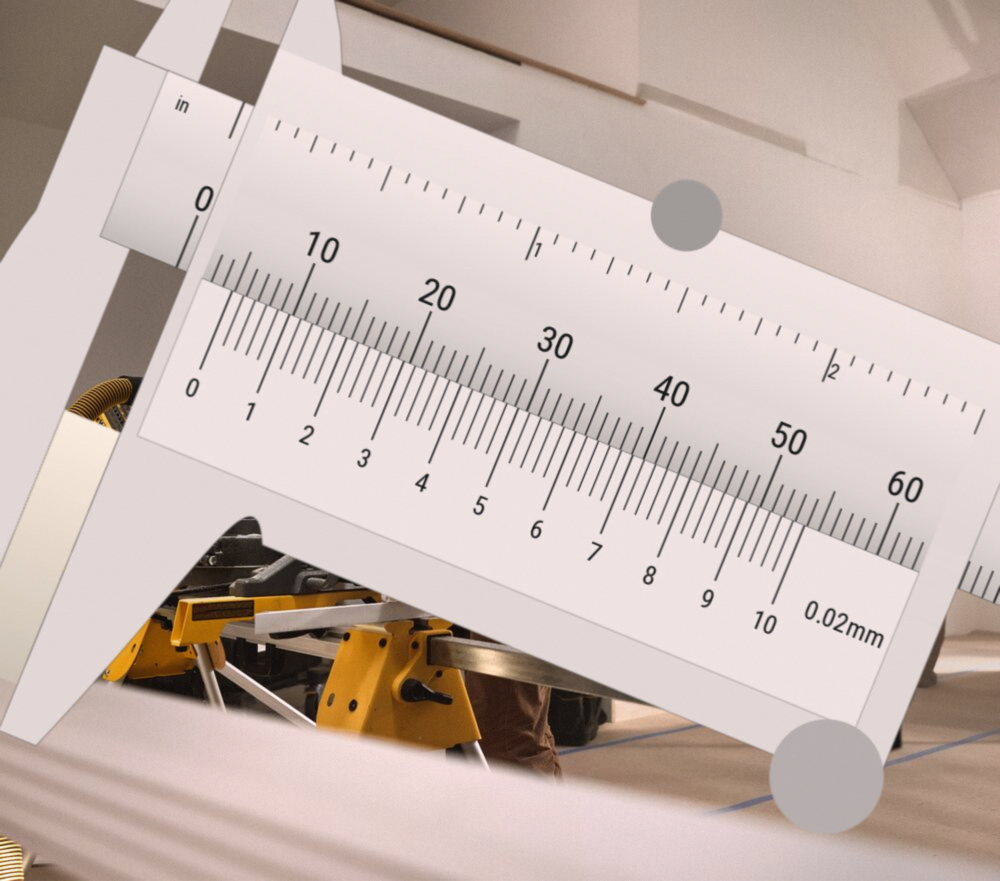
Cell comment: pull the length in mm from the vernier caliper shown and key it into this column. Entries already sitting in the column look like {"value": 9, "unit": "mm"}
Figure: {"value": 4.8, "unit": "mm"}
